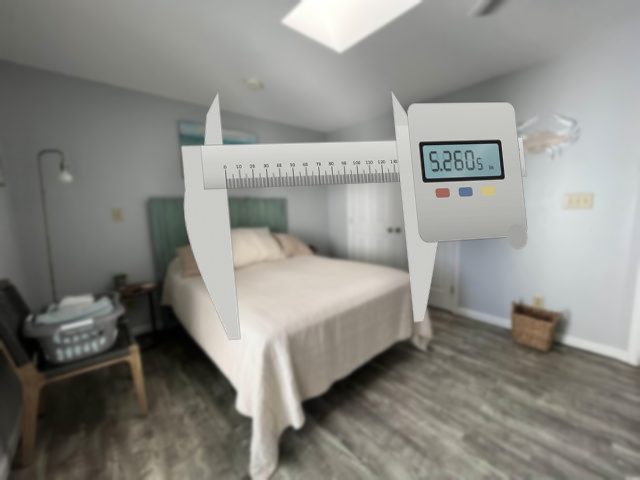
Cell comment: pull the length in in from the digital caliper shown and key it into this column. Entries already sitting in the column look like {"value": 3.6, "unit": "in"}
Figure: {"value": 5.2605, "unit": "in"}
